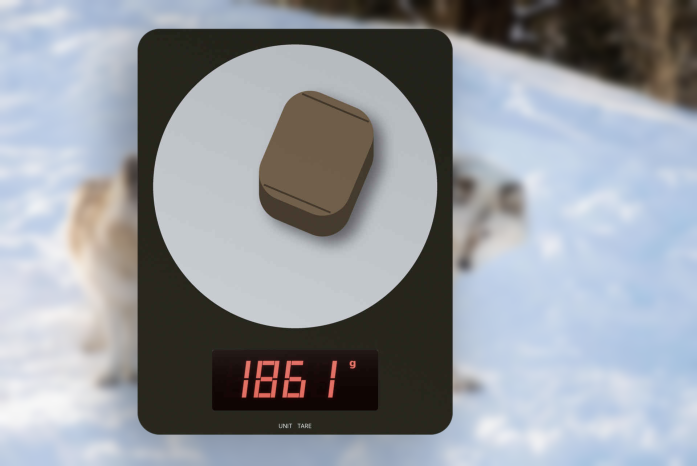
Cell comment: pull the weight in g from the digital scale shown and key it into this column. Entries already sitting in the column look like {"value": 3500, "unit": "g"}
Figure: {"value": 1861, "unit": "g"}
